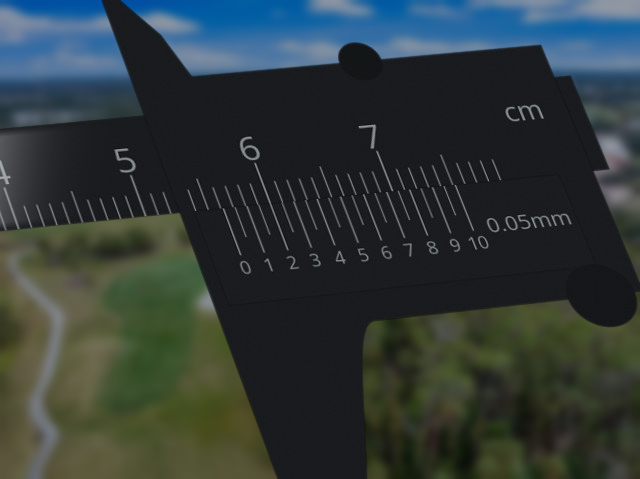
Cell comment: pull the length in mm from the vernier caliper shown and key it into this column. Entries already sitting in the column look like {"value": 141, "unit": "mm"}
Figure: {"value": 56.2, "unit": "mm"}
